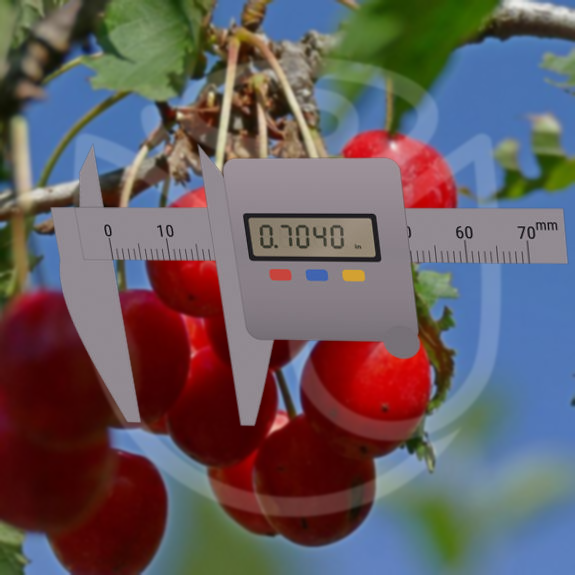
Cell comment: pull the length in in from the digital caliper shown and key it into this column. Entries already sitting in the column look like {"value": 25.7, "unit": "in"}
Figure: {"value": 0.7040, "unit": "in"}
